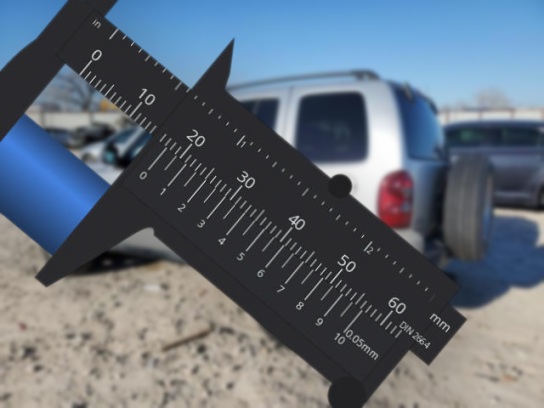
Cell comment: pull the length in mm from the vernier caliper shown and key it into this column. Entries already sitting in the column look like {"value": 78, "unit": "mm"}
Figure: {"value": 17.4, "unit": "mm"}
